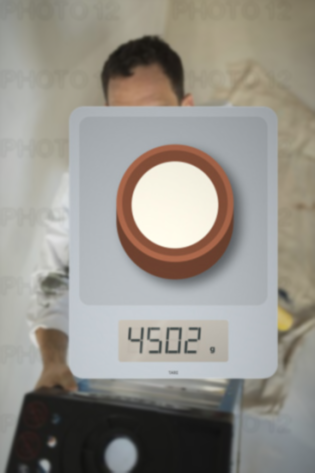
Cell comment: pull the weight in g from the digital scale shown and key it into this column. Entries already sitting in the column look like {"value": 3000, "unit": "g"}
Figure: {"value": 4502, "unit": "g"}
